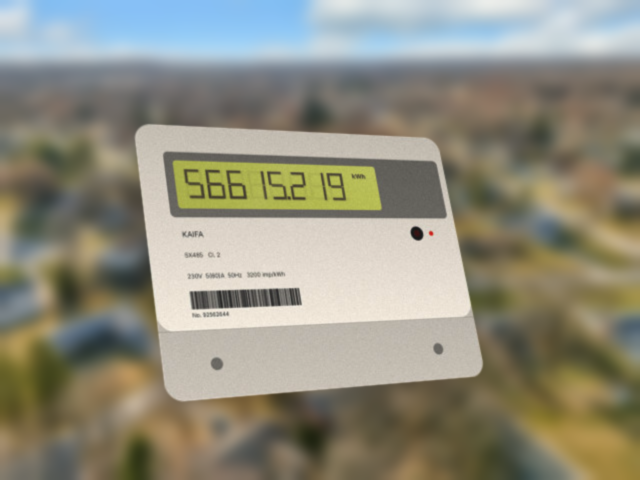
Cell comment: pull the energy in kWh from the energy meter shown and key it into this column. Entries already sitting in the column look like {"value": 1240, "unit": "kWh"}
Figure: {"value": 56615.219, "unit": "kWh"}
